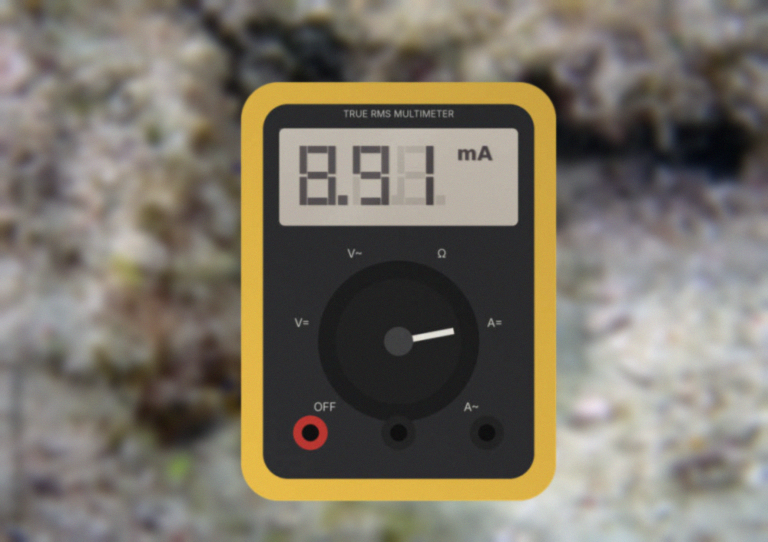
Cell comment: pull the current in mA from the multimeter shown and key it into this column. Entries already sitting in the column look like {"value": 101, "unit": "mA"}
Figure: {"value": 8.91, "unit": "mA"}
